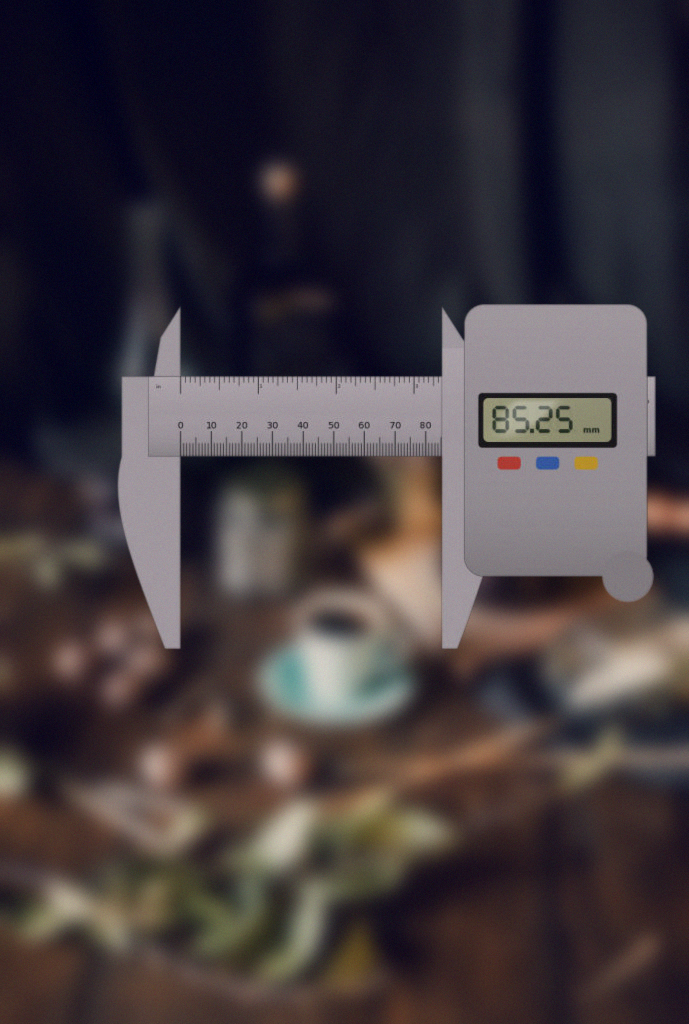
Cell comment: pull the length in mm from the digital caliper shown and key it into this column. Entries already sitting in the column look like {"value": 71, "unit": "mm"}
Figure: {"value": 85.25, "unit": "mm"}
